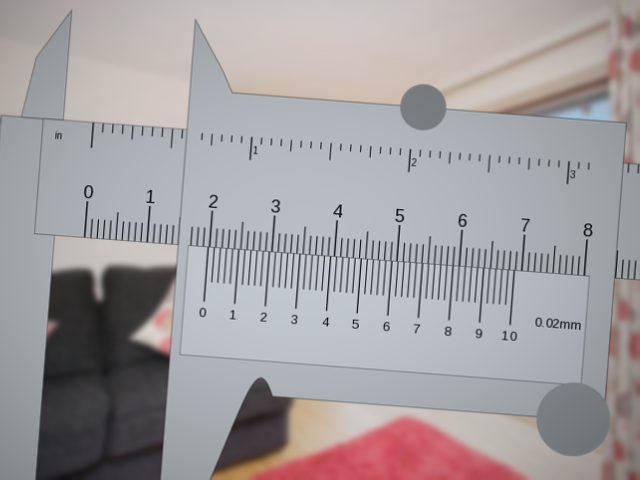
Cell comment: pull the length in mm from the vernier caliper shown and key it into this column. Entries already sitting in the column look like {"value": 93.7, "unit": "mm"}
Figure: {"value": 19.8, "unit": "mm"}
